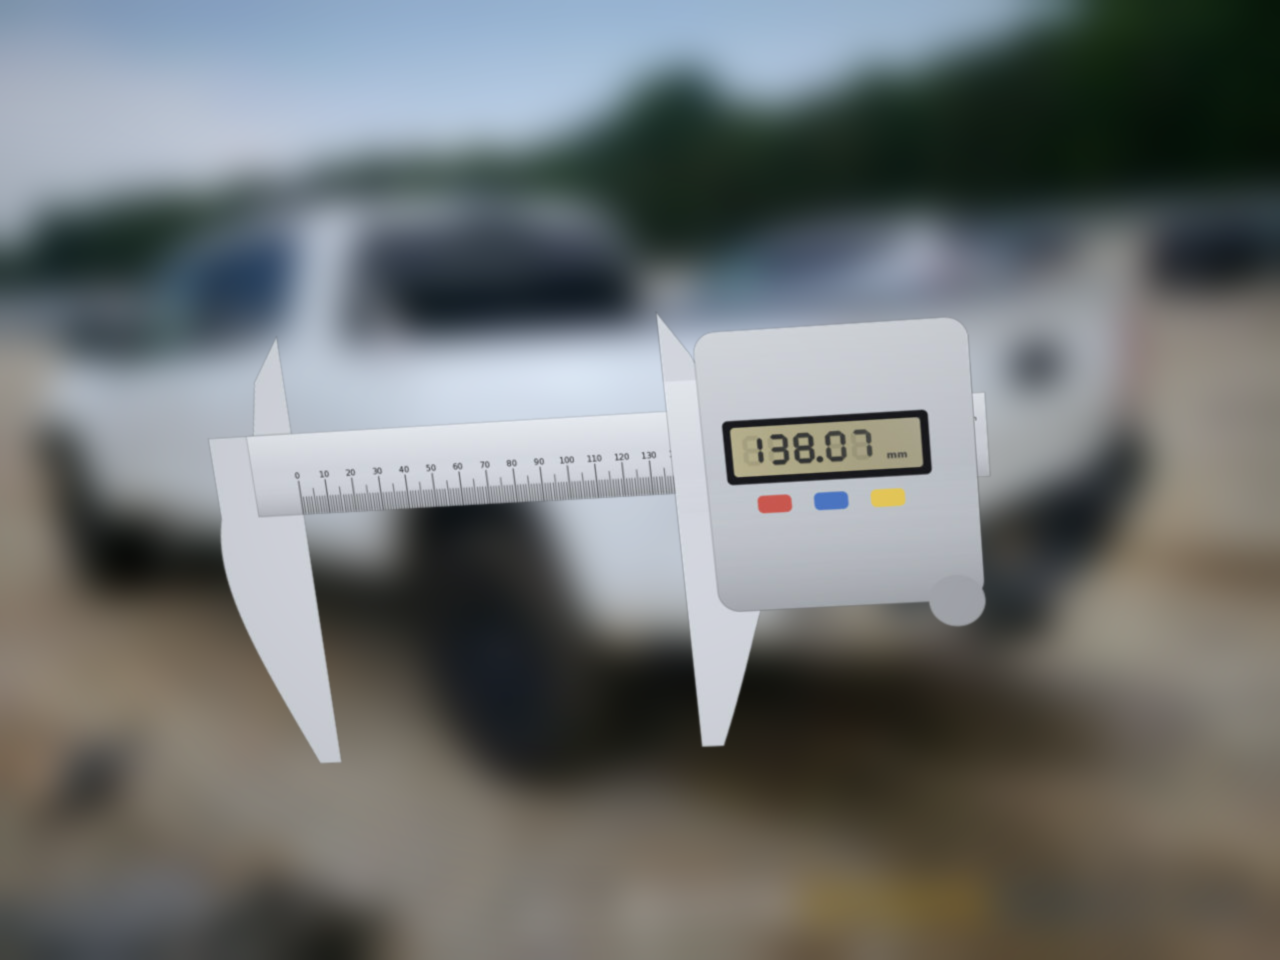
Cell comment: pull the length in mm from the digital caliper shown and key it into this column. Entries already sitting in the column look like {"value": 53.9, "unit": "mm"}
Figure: {"value": 138.07, "unit": "mm"}
